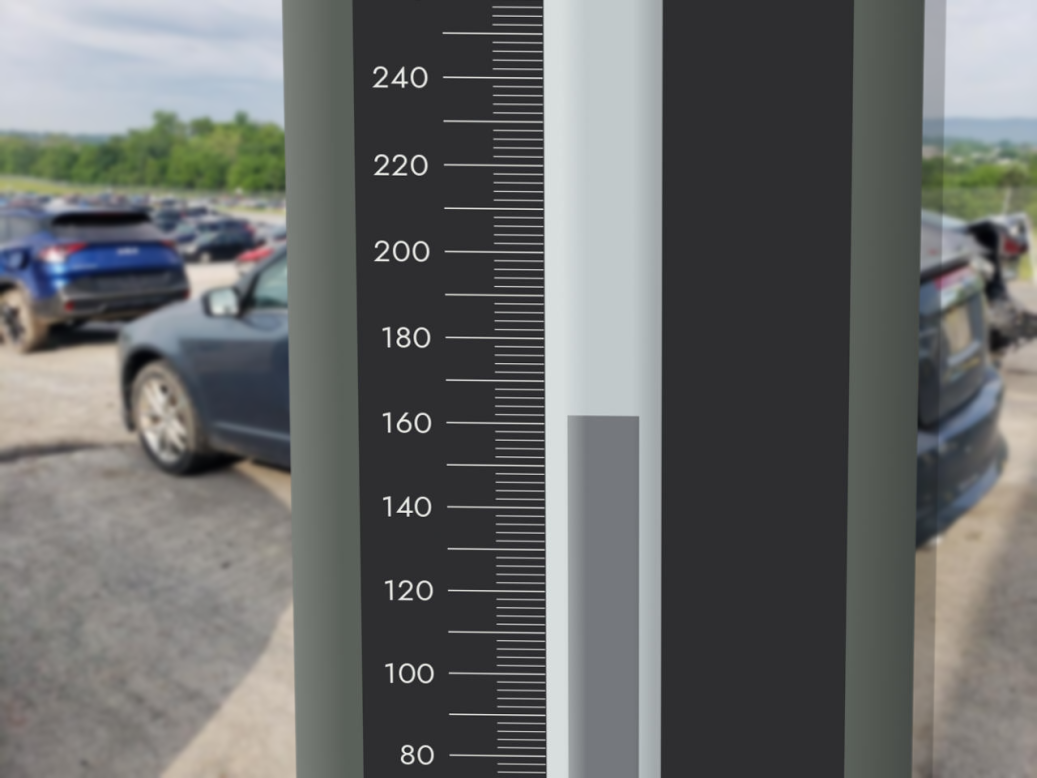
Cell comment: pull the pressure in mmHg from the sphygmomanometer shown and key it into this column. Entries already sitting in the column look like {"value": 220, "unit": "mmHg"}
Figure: {"value": 162, "unit": "mmHg"}
